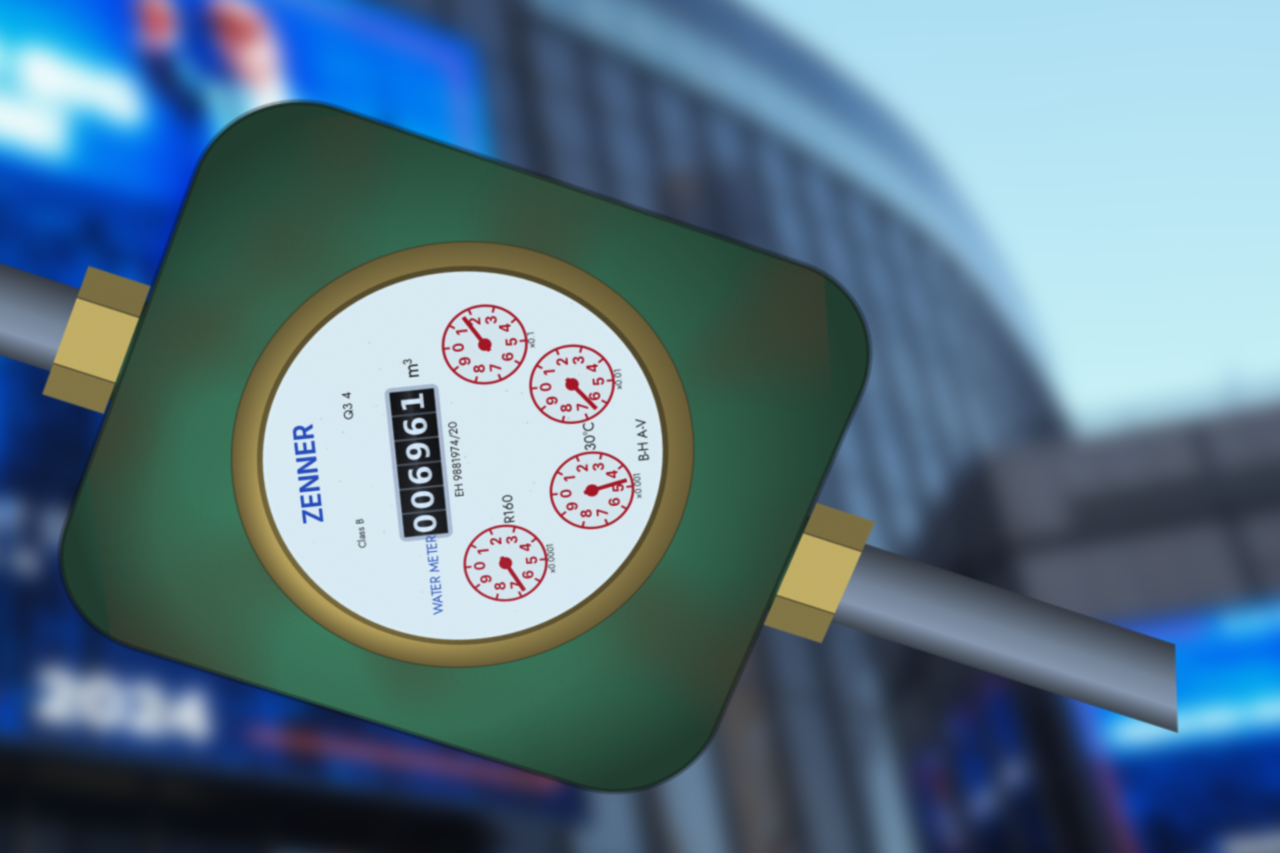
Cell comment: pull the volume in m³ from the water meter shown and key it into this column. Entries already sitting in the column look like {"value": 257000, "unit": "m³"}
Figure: {"value": 6961.1646, "unit": "m³"}
